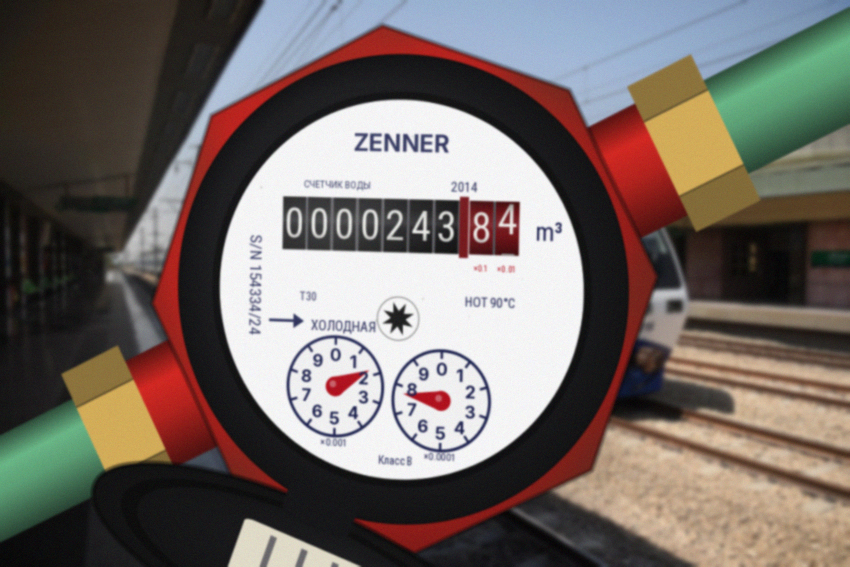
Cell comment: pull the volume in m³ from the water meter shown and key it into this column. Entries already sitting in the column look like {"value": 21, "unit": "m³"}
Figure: {"value": 243.8417, "unit": "m³"}
